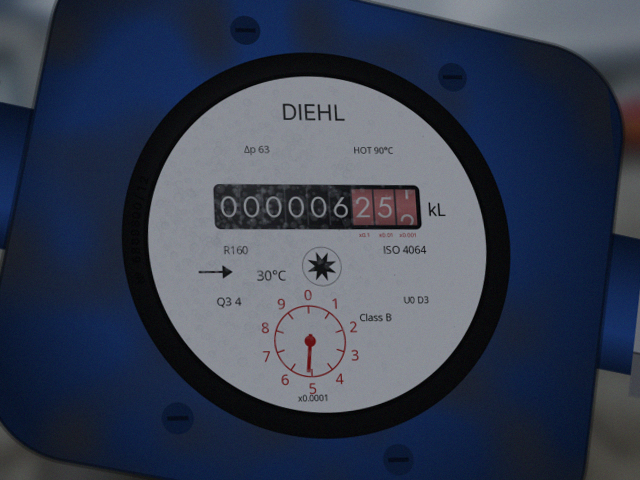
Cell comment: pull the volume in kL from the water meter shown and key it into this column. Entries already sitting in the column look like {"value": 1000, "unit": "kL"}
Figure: {"value": 6.2515, "unit": "kL"}
